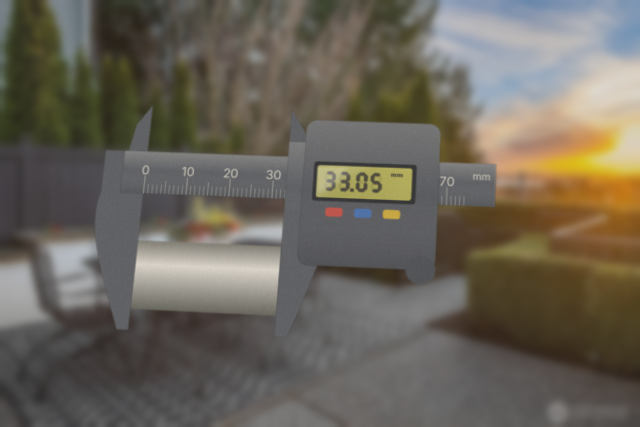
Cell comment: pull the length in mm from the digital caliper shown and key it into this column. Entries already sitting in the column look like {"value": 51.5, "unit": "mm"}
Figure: {"value": 33.05, "unit": "mm"}
